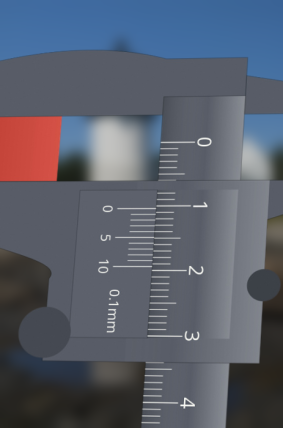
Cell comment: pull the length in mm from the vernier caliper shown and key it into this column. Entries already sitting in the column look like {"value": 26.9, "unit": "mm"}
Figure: {"value": 10.4, "unit": "mm"}
